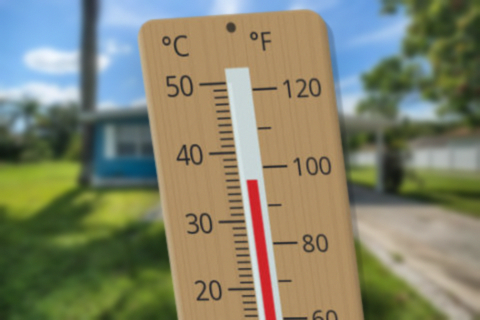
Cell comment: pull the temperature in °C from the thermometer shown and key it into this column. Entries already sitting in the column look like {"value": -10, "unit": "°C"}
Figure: {"value": 36, "unit": "°C"}
